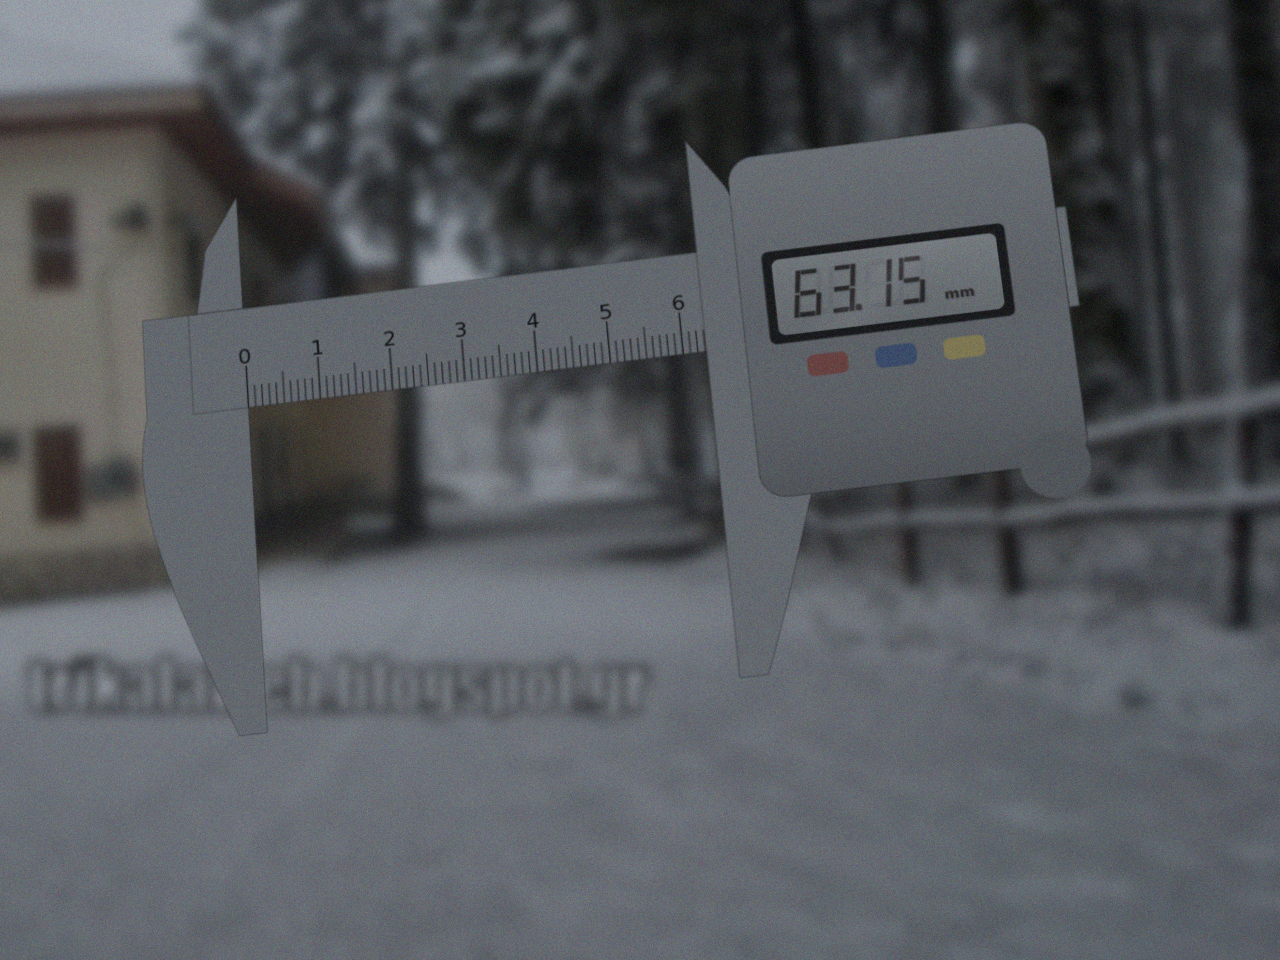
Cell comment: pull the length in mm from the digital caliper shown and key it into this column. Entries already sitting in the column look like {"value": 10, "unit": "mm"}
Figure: {"value": 63.15, "unit": "mm"}
